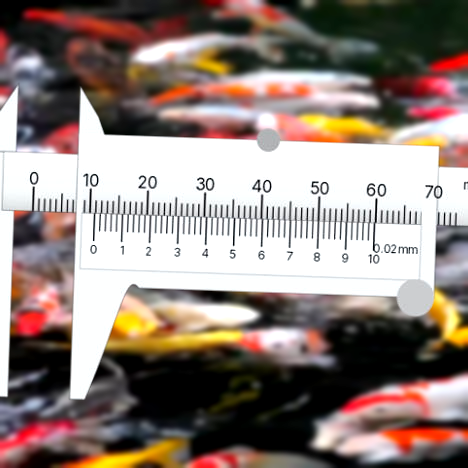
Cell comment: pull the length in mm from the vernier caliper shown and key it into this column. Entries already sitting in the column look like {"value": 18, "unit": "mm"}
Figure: {"value": 10.8, "unit": "mm"}
